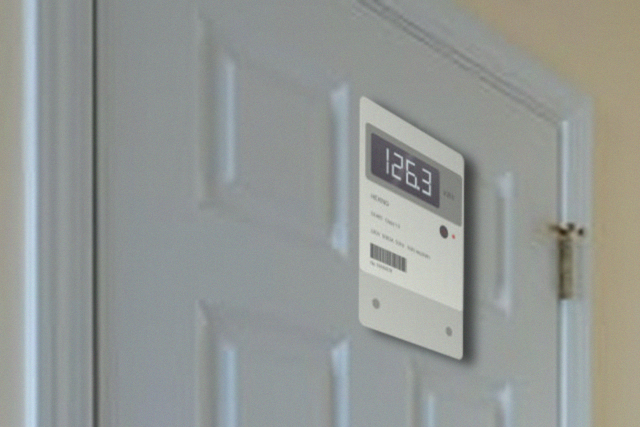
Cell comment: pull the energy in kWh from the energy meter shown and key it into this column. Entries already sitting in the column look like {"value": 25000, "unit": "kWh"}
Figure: {"value": 126.3, "unit": "kWh"}
